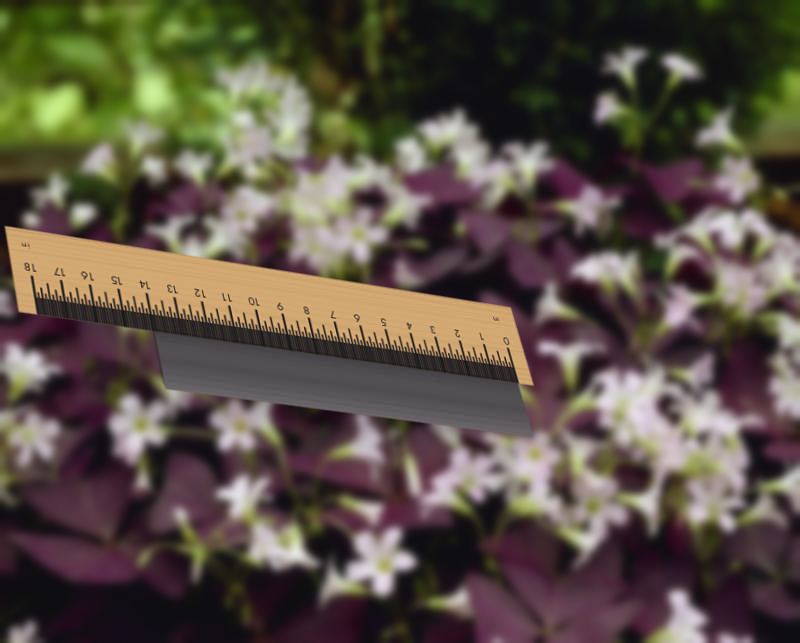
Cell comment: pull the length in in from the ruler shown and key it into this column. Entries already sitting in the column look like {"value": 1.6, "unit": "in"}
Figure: {"value": 14, "unit": "in"}
